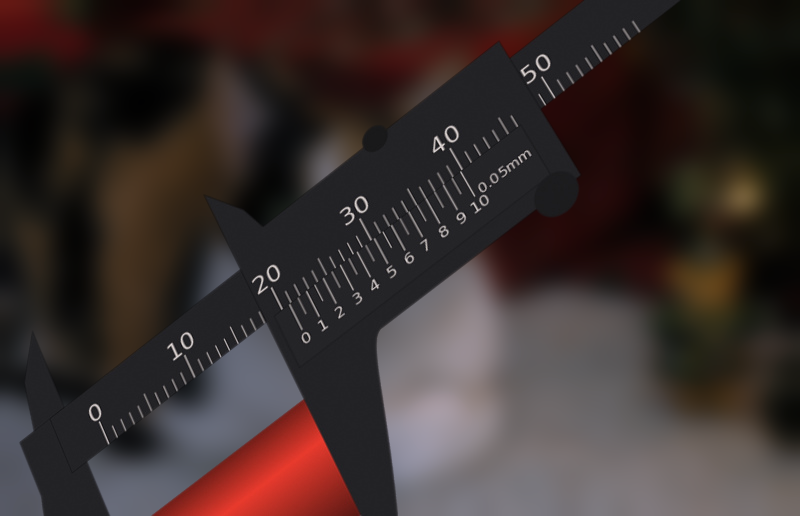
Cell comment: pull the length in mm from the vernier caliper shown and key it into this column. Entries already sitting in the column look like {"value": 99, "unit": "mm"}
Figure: {"value": 20.8, "unit": "mm"}
